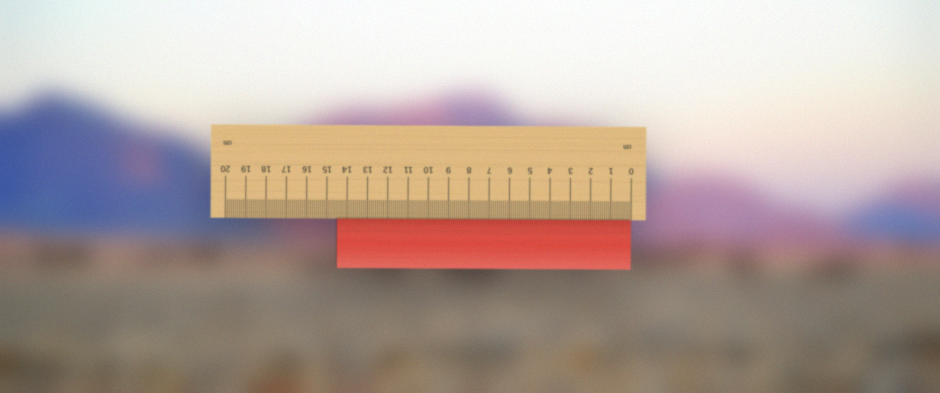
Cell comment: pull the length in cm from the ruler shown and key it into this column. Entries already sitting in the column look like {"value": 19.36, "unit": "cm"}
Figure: {"value": 14.5, "unit": "cm"}
